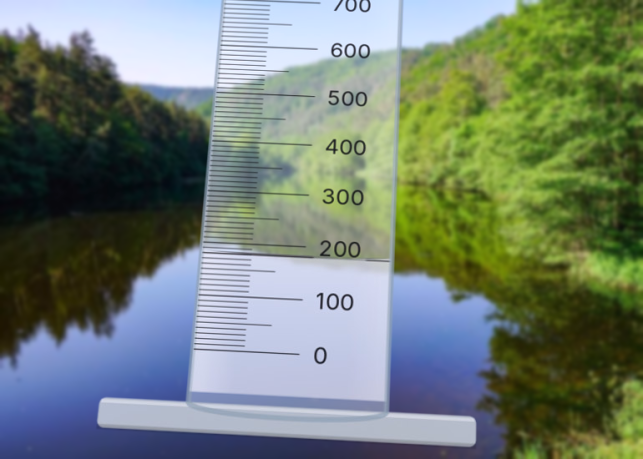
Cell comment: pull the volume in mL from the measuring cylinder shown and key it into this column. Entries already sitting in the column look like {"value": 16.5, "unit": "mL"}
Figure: {"value": 180, "unit": "mL"}
